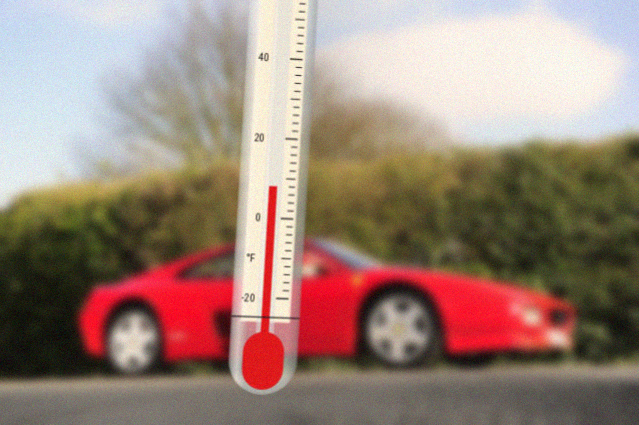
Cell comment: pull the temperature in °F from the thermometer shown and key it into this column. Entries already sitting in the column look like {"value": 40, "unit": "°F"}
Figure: {"value": 8, "unit": "°F"}
